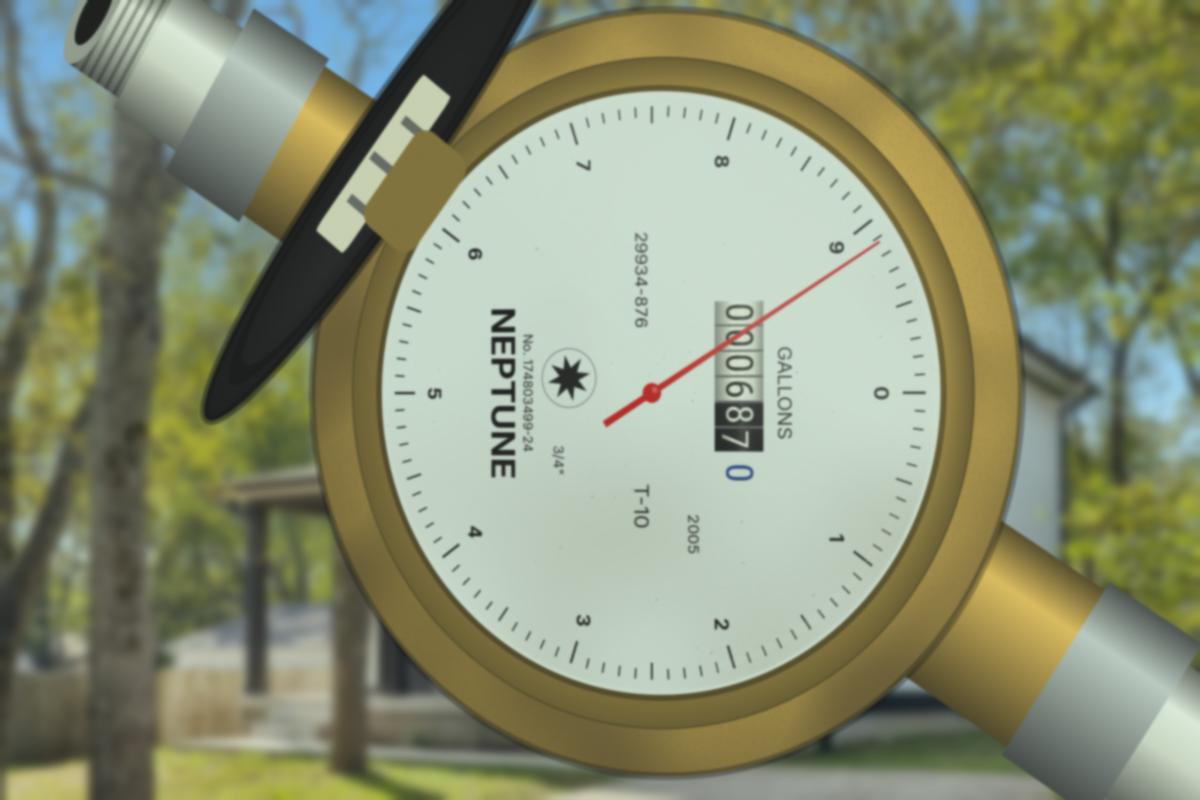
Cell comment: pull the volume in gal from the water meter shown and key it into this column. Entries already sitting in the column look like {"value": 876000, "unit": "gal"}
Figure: {"value": 6869.1, "unit": "gal"}
